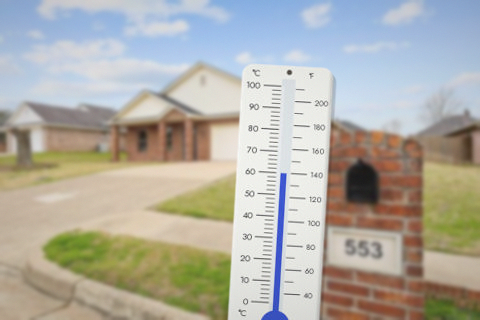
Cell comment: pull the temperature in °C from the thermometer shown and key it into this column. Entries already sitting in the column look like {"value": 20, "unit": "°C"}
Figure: {"value": 60, "unit": "°C"}
